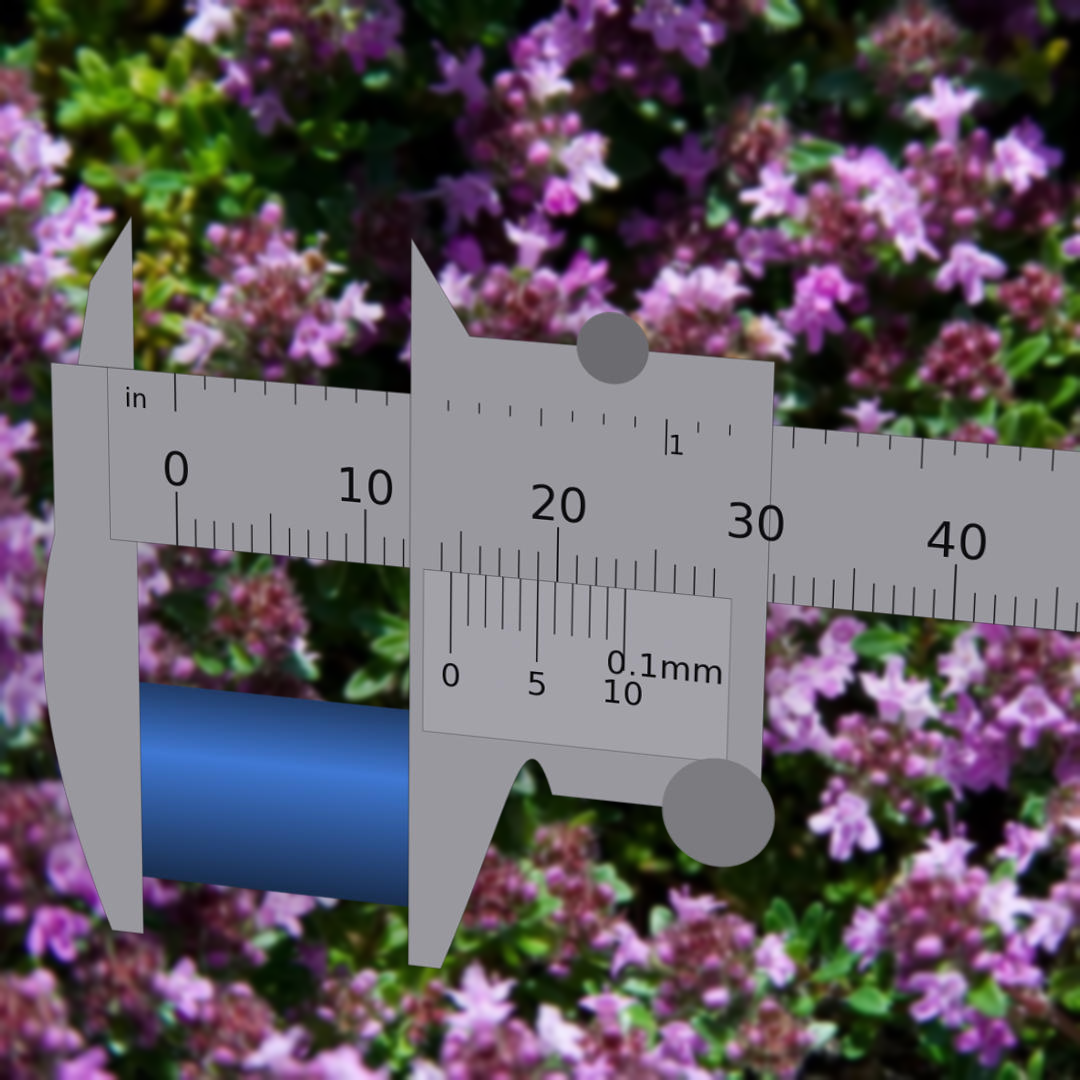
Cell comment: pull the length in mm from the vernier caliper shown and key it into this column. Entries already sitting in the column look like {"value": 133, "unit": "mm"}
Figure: {"value": 14.5, "unit": "mm"}
